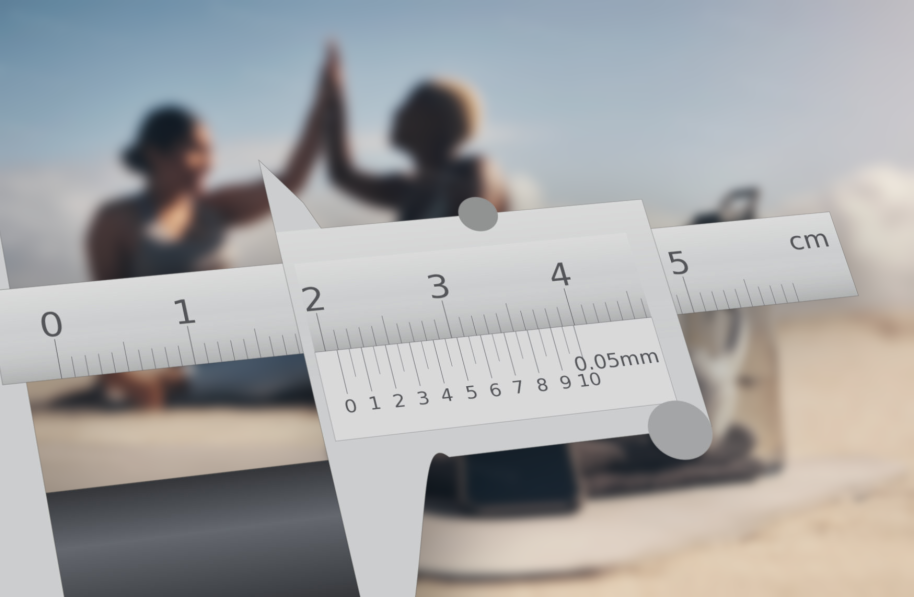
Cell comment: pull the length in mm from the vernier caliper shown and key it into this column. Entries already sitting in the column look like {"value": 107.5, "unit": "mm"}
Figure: {"value": 20.9, "unit": "mm"}
